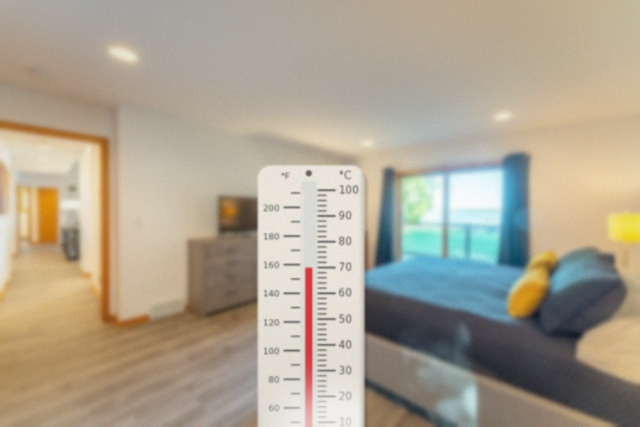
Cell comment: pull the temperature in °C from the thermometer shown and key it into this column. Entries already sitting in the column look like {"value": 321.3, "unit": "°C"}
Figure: {"value": 70, "unit": "°C"}
